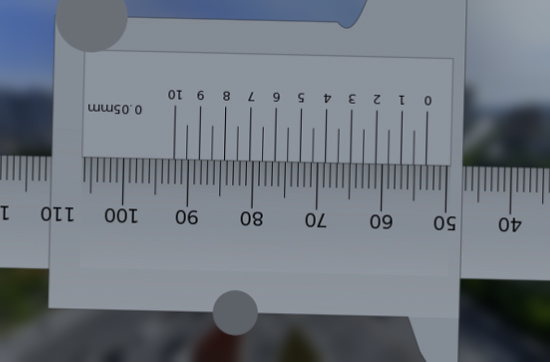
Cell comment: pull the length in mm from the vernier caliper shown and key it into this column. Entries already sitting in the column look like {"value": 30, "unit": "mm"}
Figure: {"value": 53.2, "unit": "mm"}
